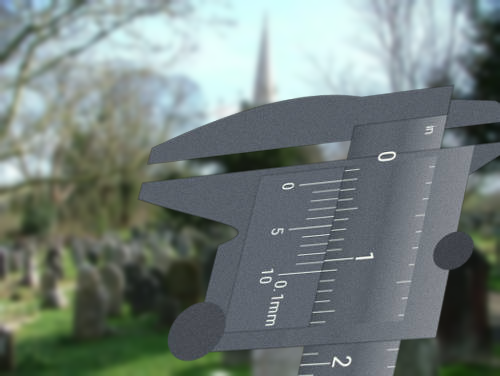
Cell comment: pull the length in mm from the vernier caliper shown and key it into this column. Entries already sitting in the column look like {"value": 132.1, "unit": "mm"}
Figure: {"value": 2.0, "unit": "mm"}
